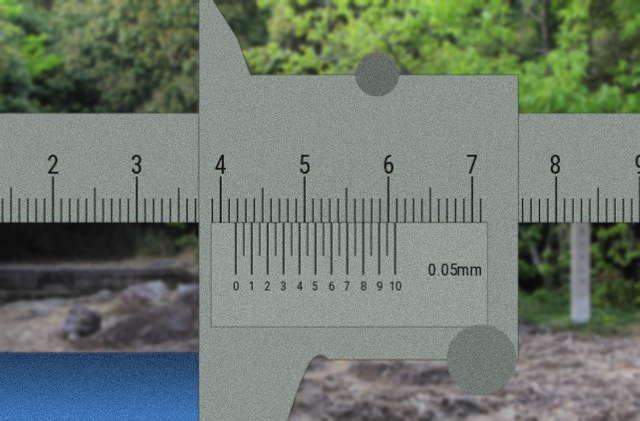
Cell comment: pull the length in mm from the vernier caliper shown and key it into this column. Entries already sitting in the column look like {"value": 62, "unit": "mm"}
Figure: {"value": 41.8, "unit": "mm"}
